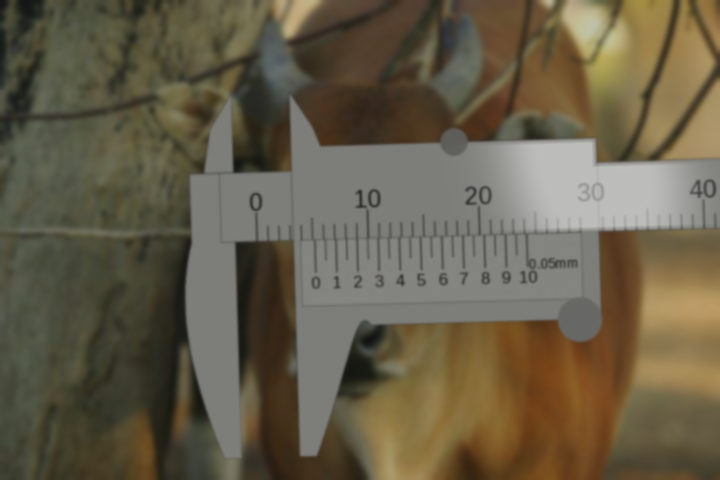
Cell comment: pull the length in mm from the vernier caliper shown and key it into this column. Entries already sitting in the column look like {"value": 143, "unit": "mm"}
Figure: {"value": 5.2, "unit": "mm"}
